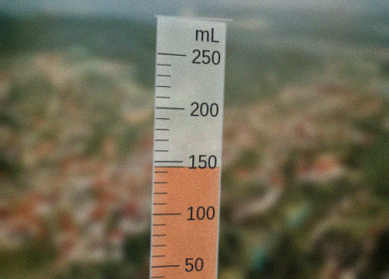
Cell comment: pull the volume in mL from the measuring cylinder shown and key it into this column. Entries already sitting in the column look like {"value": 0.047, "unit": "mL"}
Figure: {"value": 145, "unit": "mL"}
